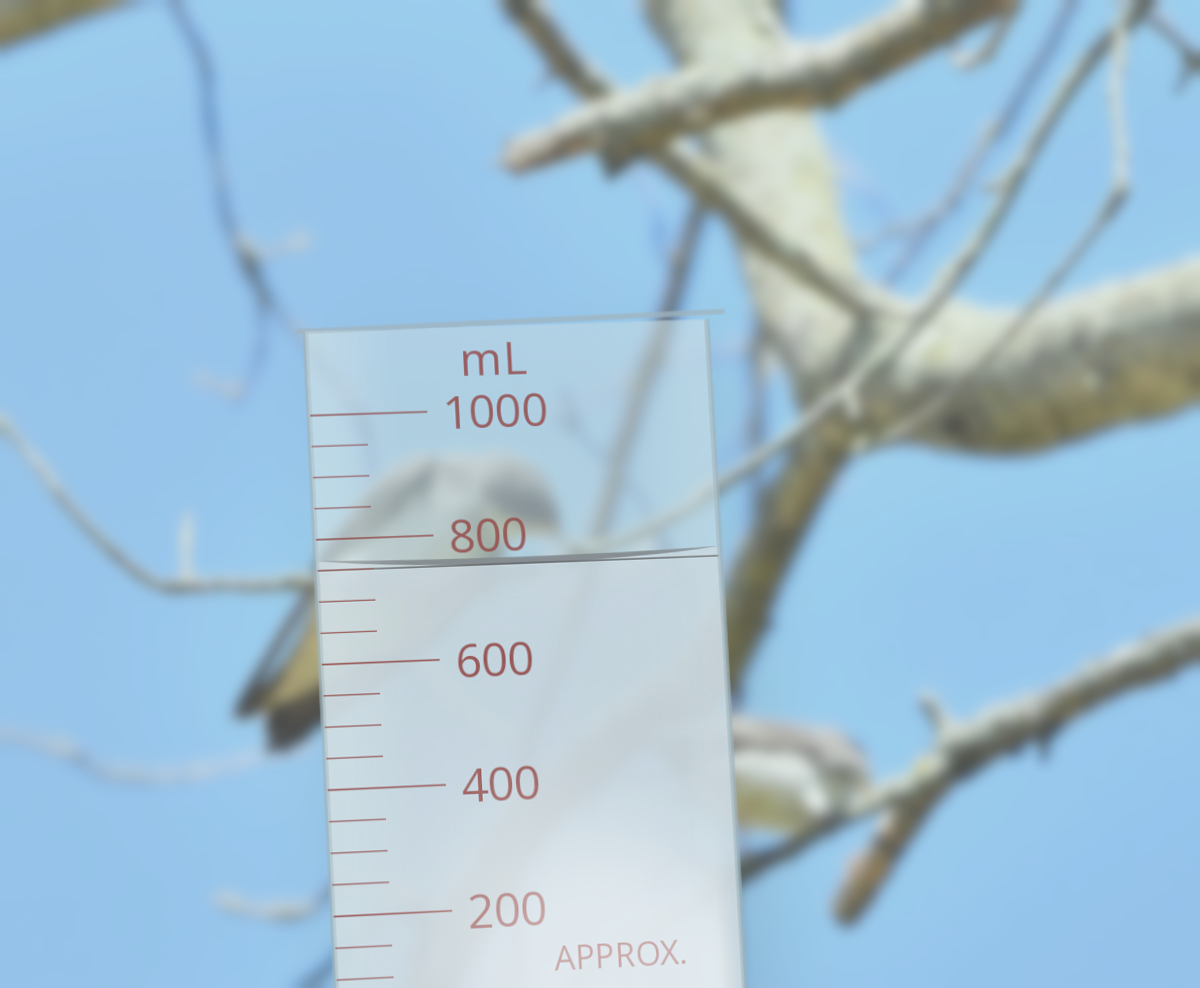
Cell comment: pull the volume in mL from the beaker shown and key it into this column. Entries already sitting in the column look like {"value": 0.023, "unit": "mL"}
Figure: {"value": 750, "unit": "mL"}
